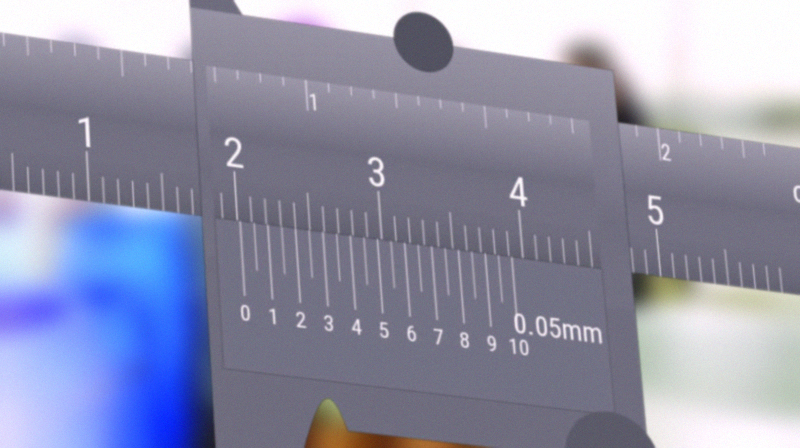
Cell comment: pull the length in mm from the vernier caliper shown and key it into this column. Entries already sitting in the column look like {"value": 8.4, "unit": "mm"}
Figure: {"value": 20.2, "unit": "mm"}
